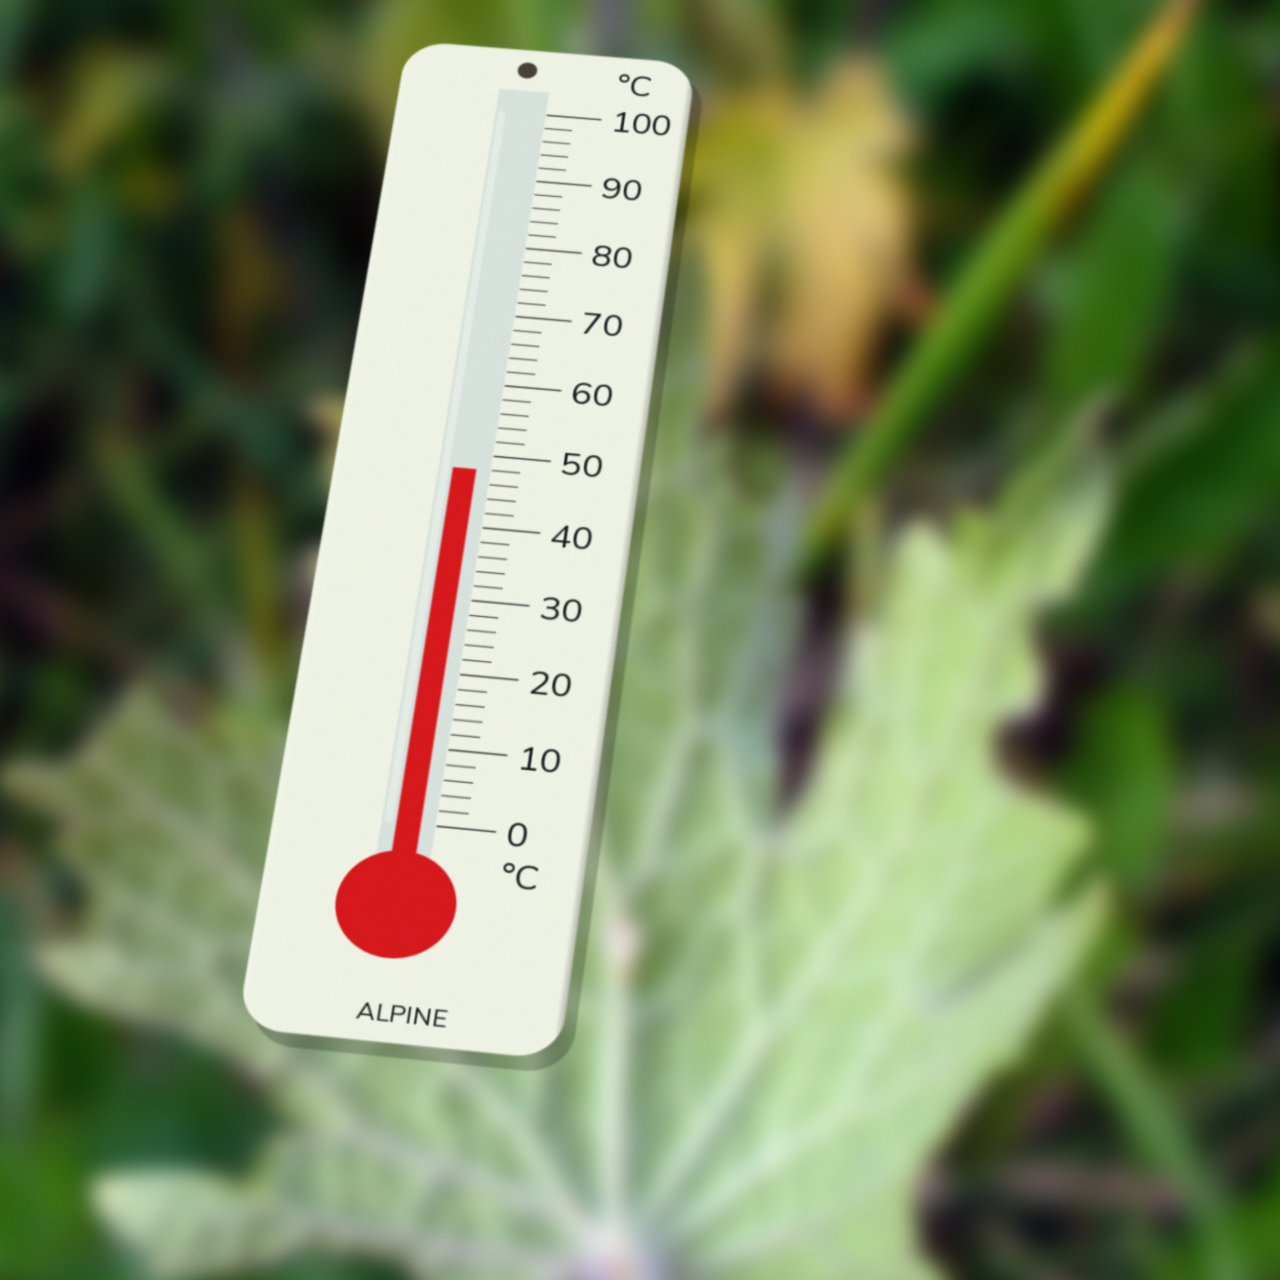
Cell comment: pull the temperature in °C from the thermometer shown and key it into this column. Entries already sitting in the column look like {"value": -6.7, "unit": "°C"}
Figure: {"value": 48, "unit": "°C"}
